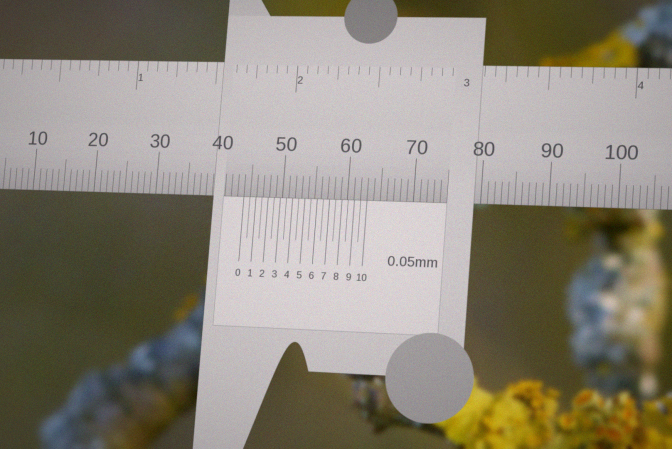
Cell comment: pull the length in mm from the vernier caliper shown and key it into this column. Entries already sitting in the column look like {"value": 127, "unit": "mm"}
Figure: {"value": 44.0, "unit": "mm"}
